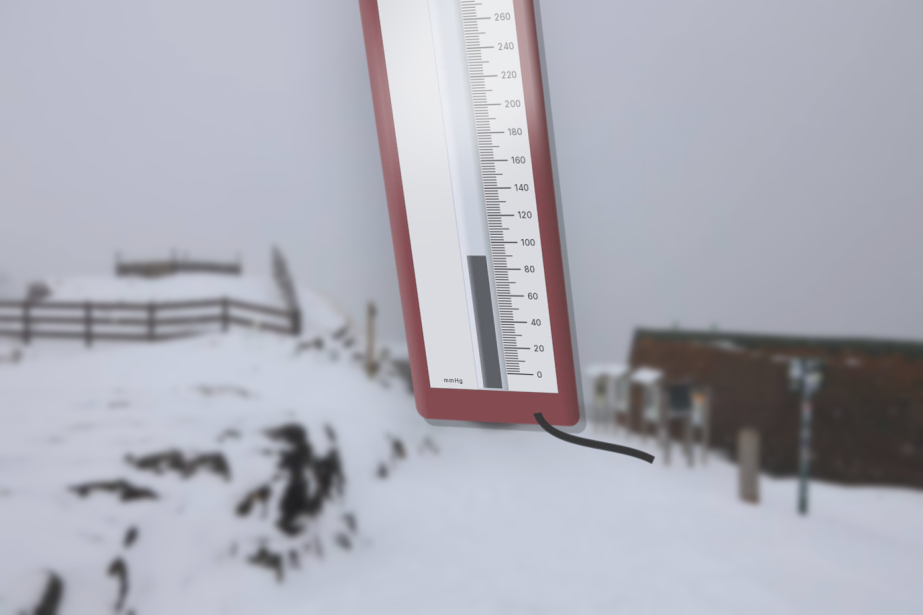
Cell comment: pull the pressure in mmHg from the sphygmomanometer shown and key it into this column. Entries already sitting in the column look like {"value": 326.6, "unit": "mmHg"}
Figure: {"value": 90, "unit": "mmHg"}
